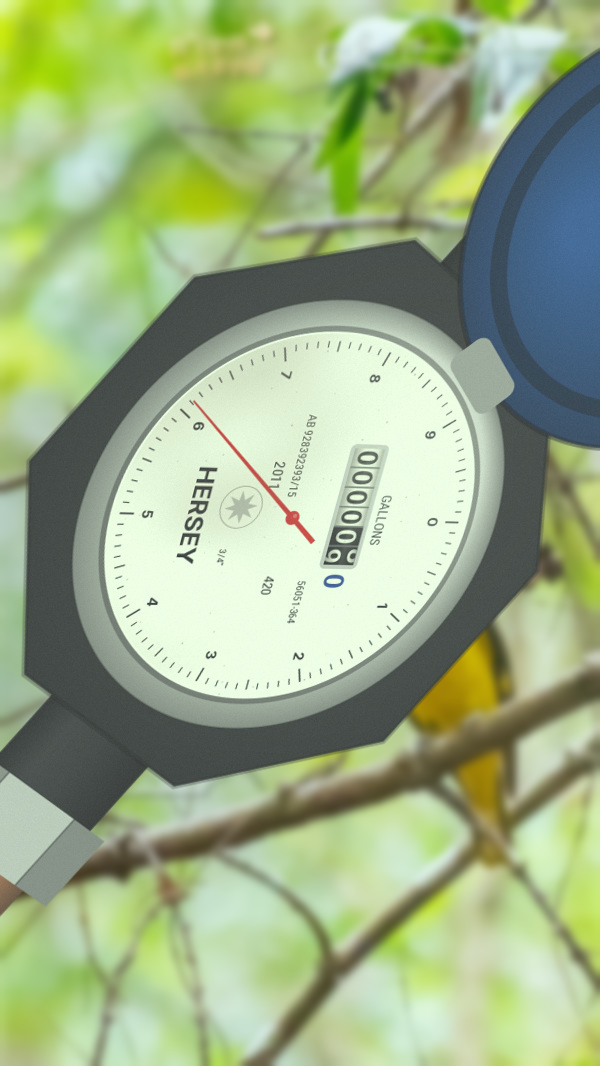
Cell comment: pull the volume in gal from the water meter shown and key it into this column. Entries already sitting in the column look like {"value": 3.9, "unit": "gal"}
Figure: {"value": 86.1, "unit": "gal"}
